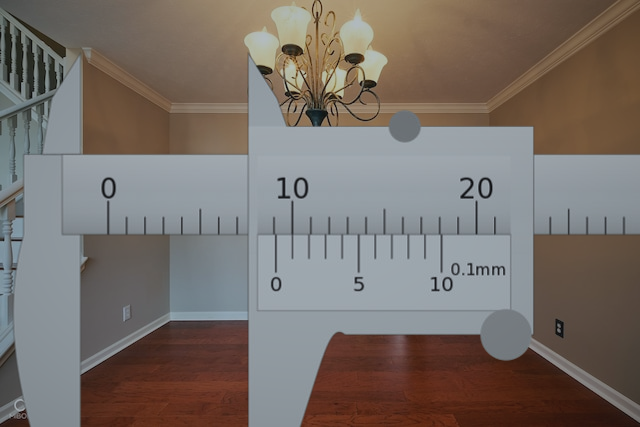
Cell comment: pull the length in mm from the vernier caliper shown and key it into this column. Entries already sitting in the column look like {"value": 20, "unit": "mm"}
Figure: {"value": 9.1, "unit": "mm"}
